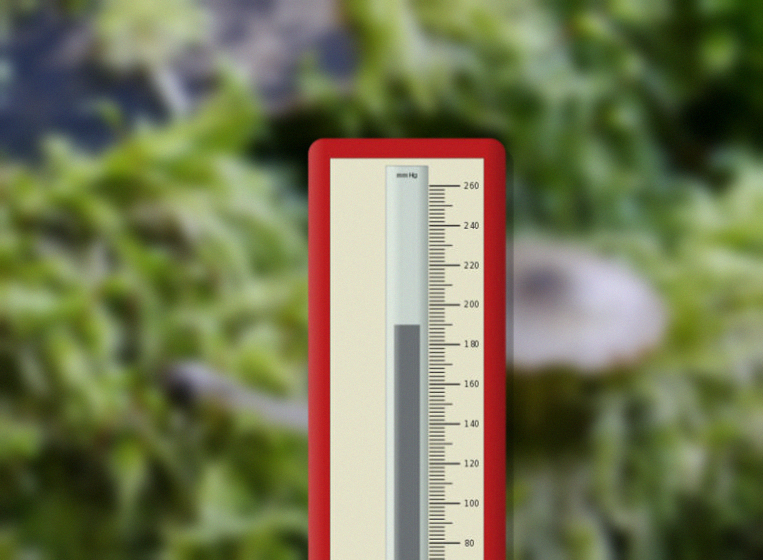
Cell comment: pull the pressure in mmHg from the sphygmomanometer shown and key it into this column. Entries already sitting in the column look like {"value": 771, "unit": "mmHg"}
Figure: {"value": 190, "unit": "mmHg"}
